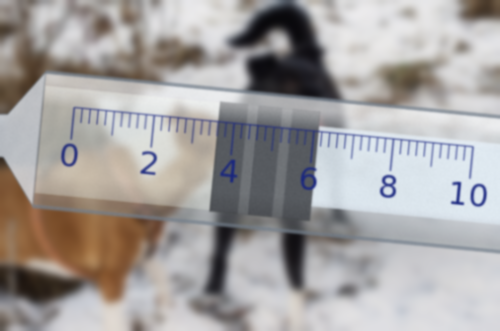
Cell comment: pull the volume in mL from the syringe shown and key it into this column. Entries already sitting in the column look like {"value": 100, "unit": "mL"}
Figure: {"value": 3.6, "unit": "mL"}
